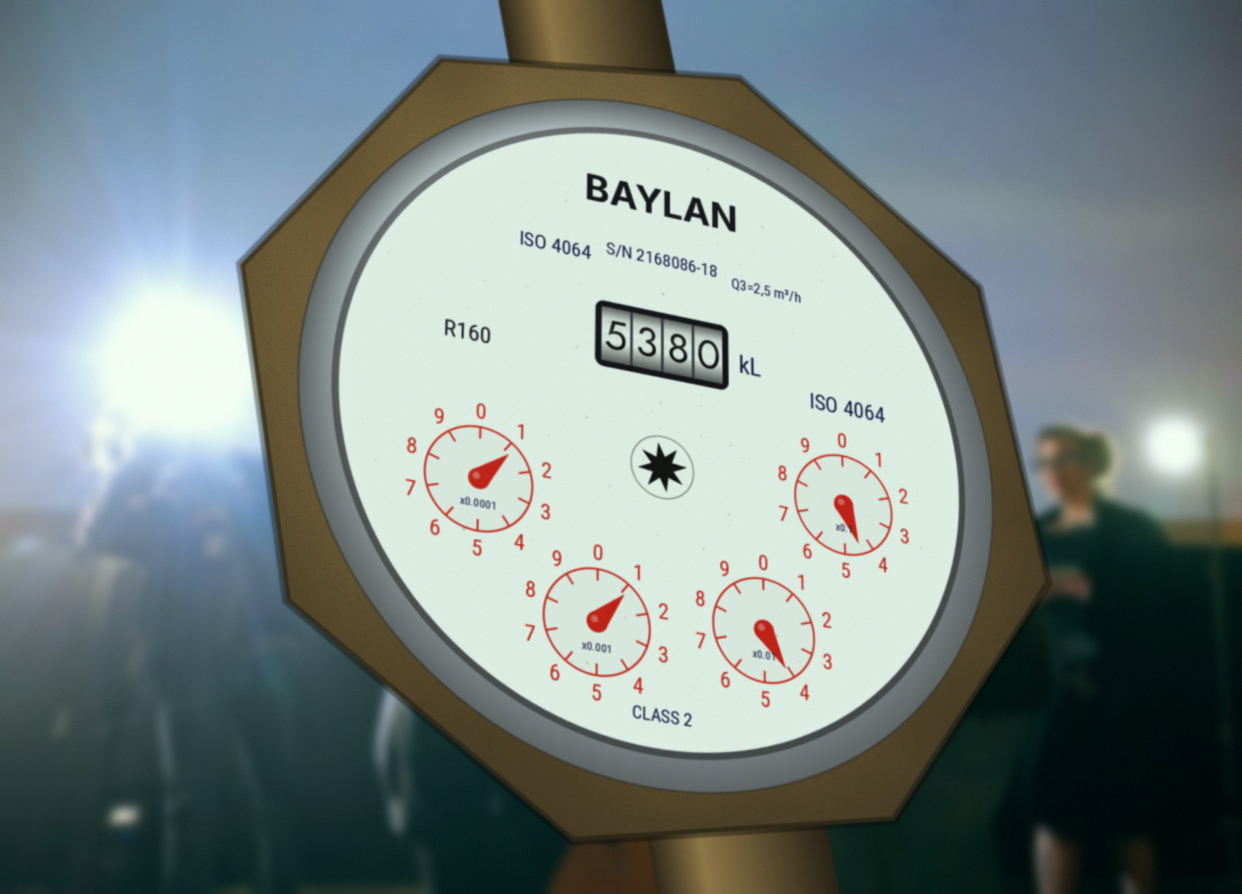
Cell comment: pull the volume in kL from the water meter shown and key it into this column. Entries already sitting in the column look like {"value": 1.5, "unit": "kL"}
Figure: {"value": 5380.4411, "unit": "kL"}
